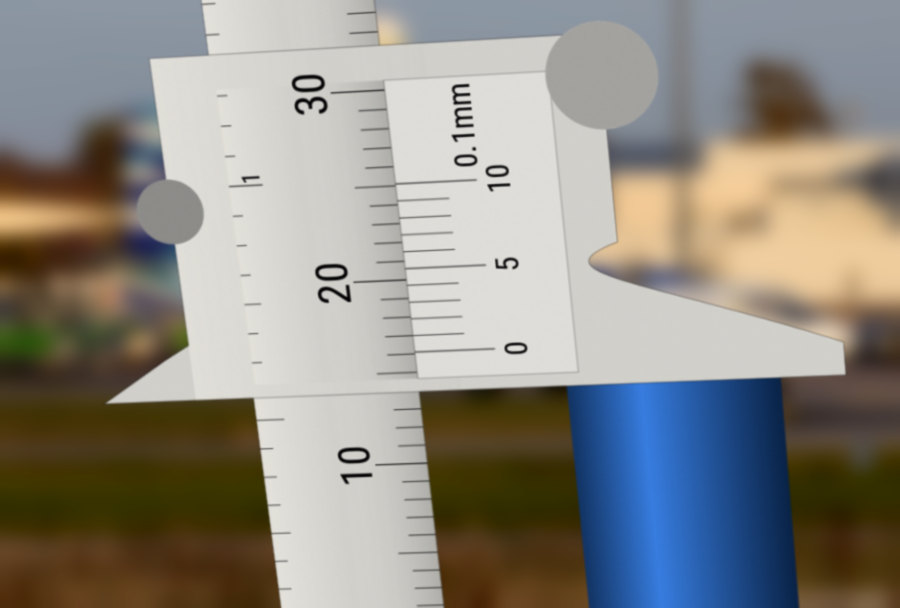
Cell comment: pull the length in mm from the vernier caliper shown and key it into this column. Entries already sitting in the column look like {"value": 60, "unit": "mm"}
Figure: {"value": 16.1, "unit": "mm"}
